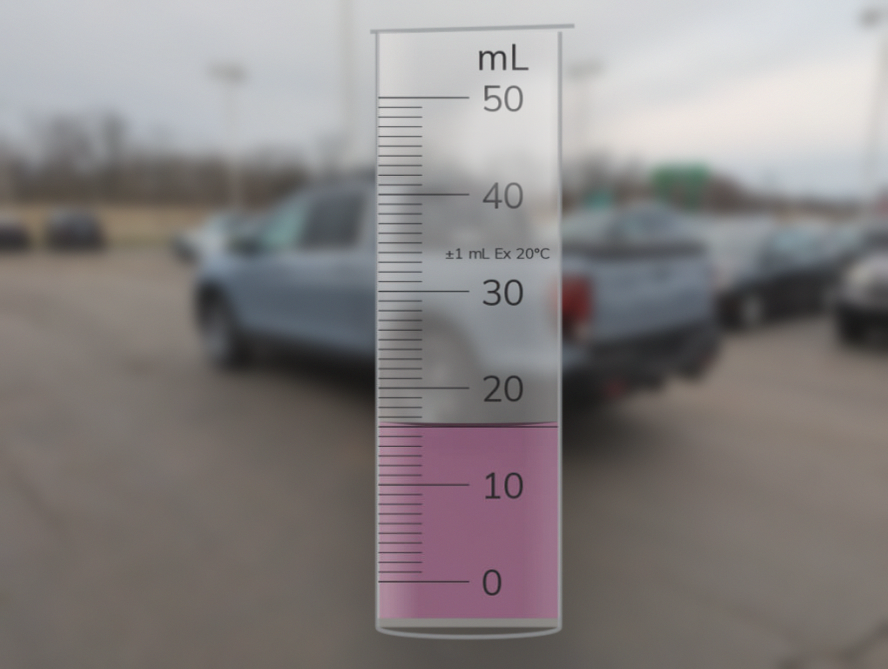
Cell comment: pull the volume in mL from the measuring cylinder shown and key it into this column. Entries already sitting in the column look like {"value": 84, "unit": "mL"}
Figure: {"value": 16, "unit": "mL"}
